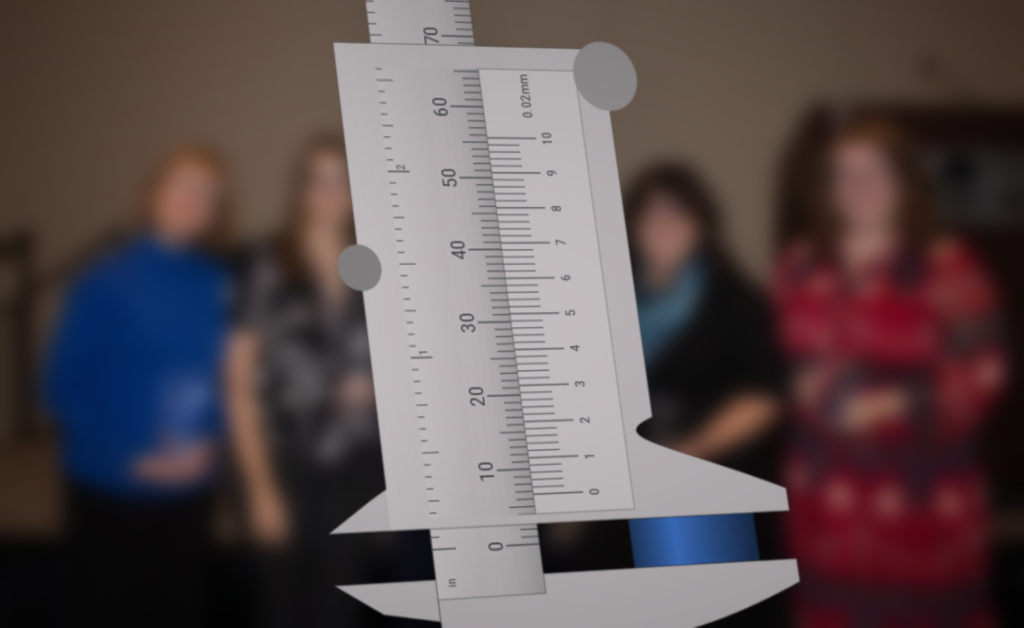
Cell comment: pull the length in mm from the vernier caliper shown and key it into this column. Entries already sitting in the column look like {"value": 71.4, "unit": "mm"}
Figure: {"value": 6.6, "unit": "mm"}
